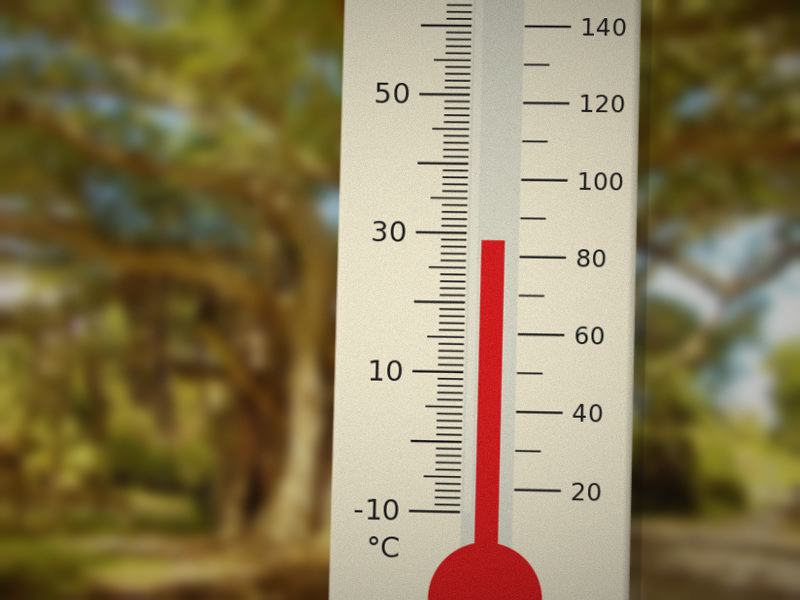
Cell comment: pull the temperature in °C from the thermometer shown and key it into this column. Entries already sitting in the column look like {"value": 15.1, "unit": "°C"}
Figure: {"value": 29, "unit": "°C"}
